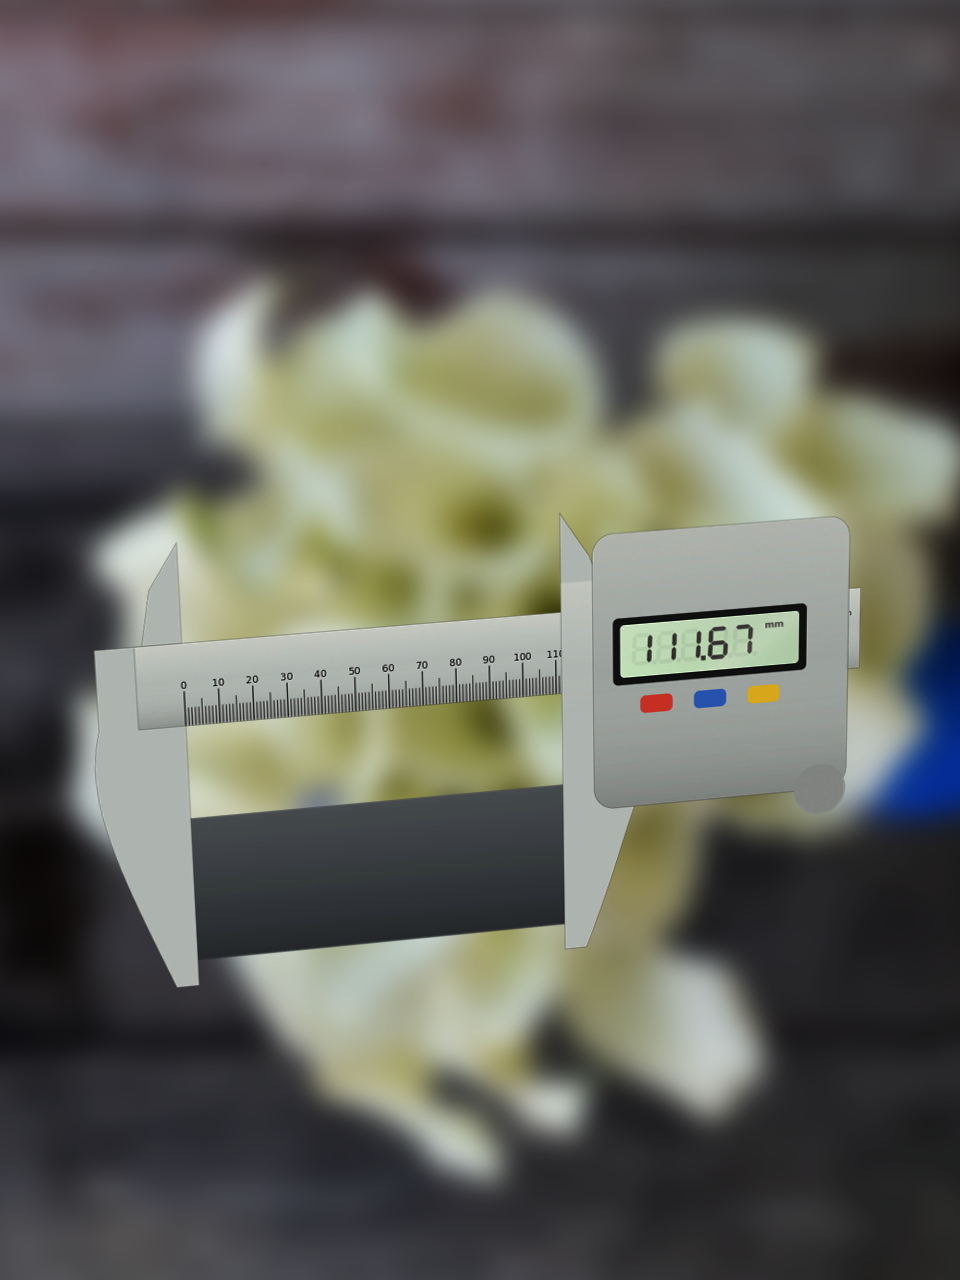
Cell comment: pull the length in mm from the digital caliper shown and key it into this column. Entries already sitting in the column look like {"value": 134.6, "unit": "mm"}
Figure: {"value": 111.67, "unit": "mm"}
